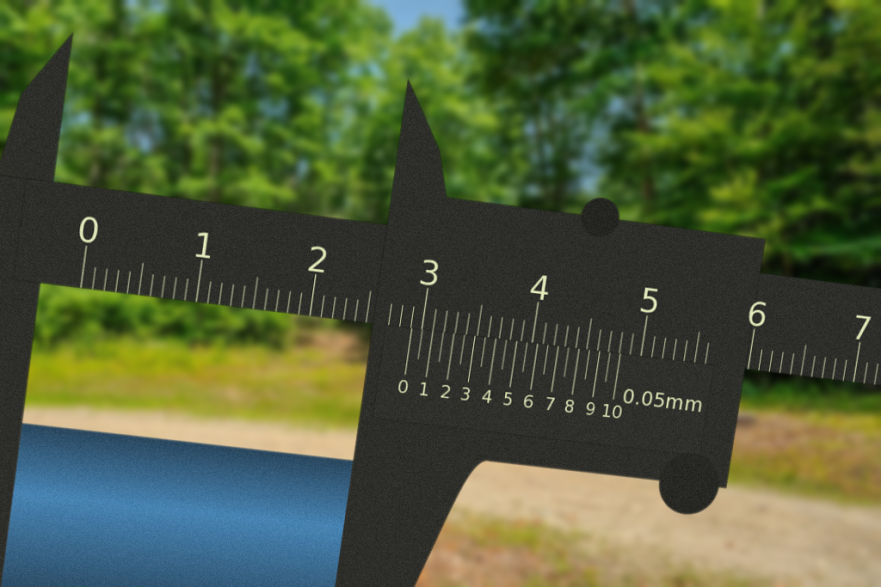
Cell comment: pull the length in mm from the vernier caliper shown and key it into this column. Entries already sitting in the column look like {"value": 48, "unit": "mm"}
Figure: {"value": 29.1, "unit": "mm"}
